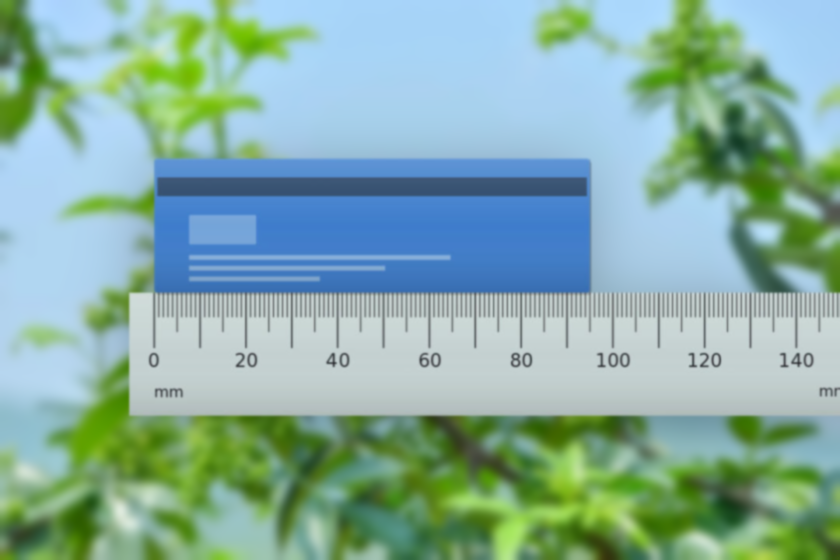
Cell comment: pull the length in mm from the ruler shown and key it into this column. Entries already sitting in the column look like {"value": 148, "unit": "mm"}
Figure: {"value": 95, "unit": "mm"}
